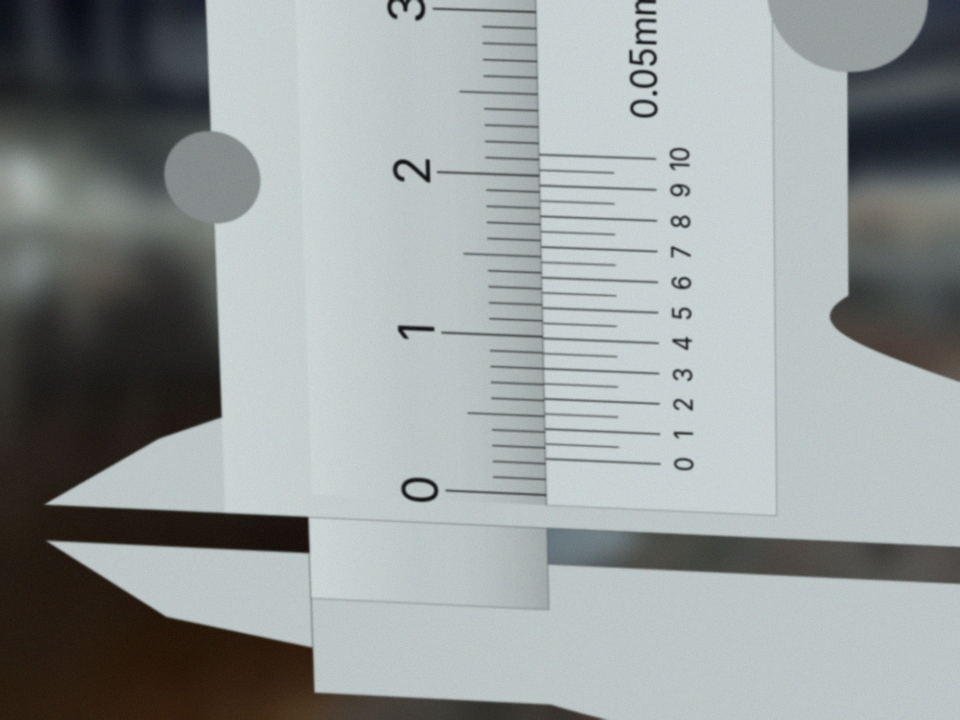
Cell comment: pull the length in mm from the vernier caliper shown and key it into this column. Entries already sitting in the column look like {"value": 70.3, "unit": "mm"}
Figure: {"value": 2.3, "unit": "mm"}
